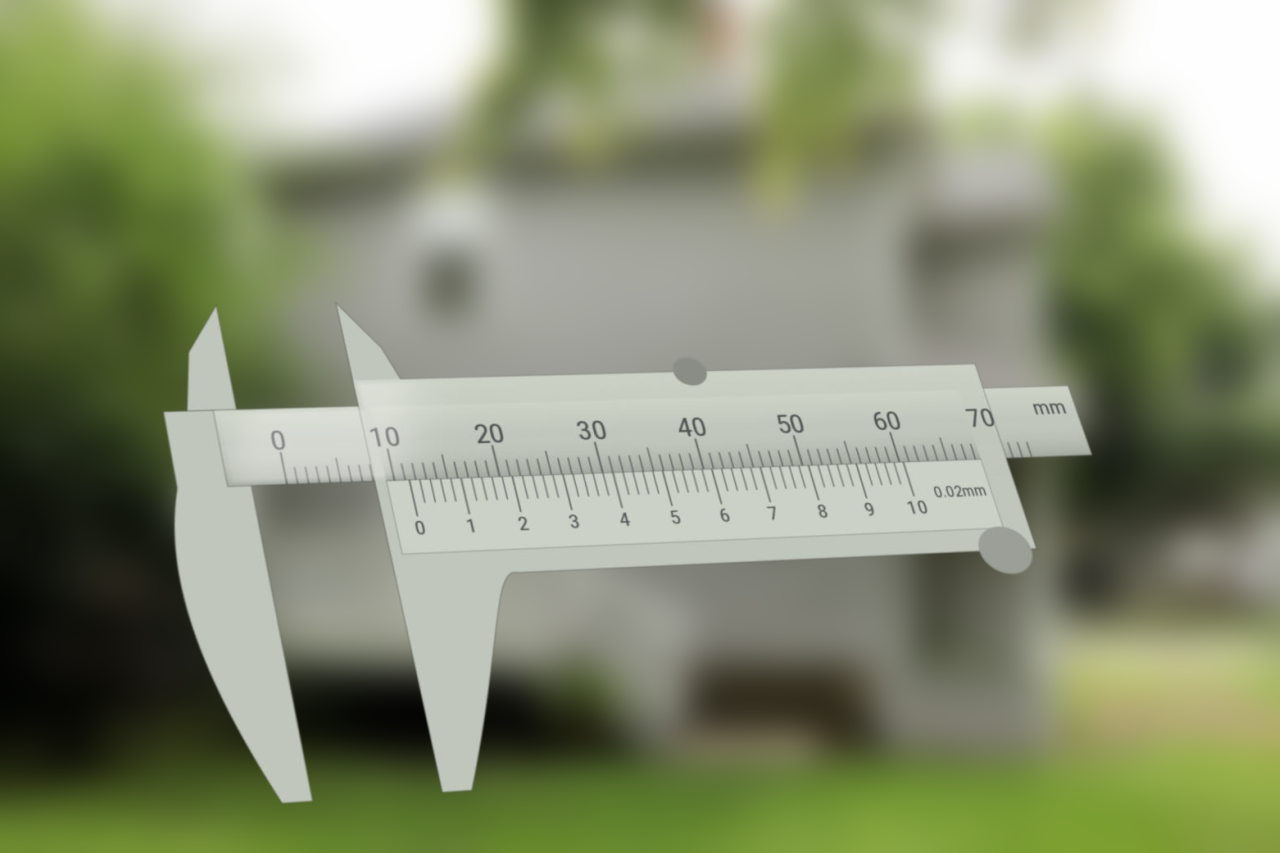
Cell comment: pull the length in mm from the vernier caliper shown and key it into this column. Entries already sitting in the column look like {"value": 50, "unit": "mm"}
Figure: {"value": 11.4, "unit": "mm"}
